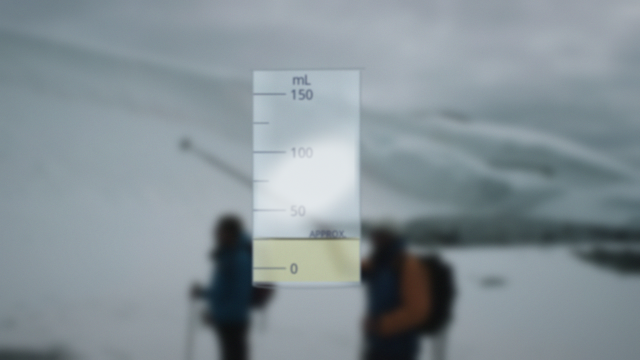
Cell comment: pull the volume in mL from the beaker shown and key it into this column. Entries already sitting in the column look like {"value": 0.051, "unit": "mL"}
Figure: {"value": 25, "unit": "mL"}
